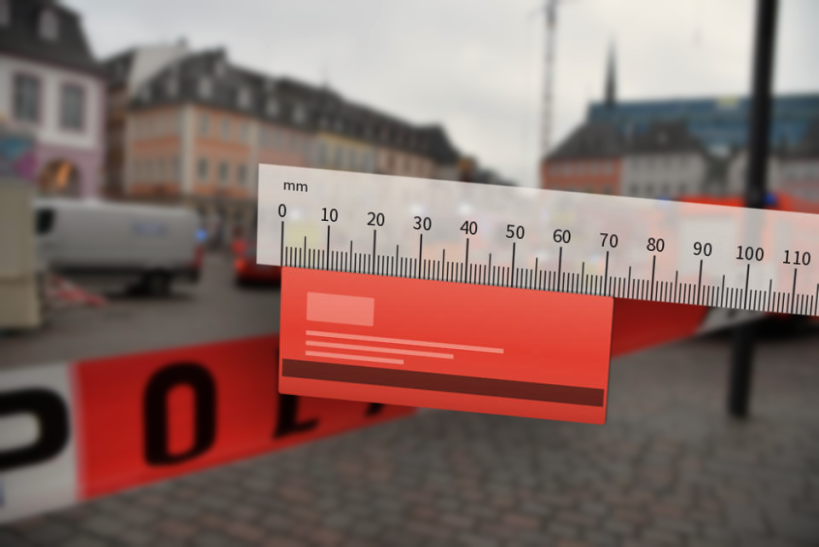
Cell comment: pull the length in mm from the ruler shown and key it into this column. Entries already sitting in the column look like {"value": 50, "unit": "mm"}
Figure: {"value": 72, "unit": "mm"}
